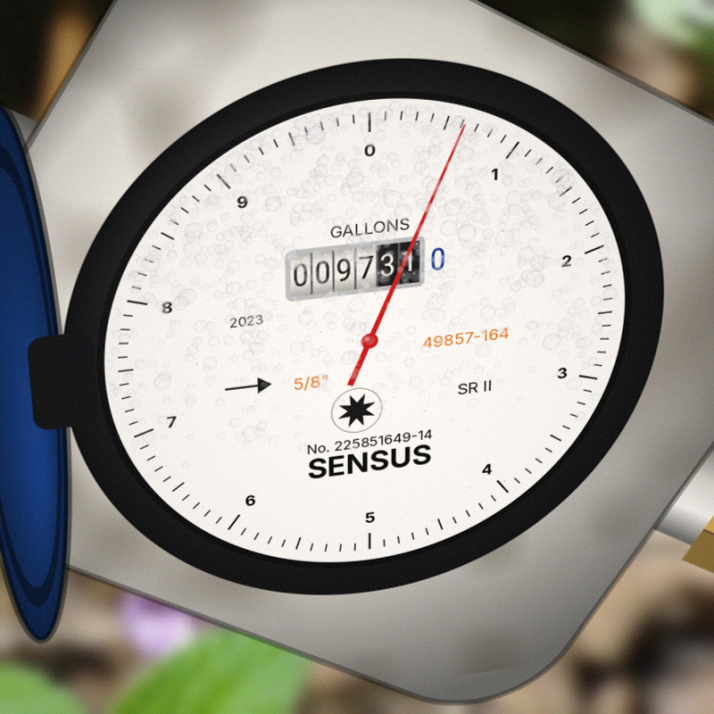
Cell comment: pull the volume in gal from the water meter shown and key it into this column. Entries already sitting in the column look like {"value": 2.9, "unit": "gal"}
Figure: {"value": 97310.6, "unit": "gal"}
